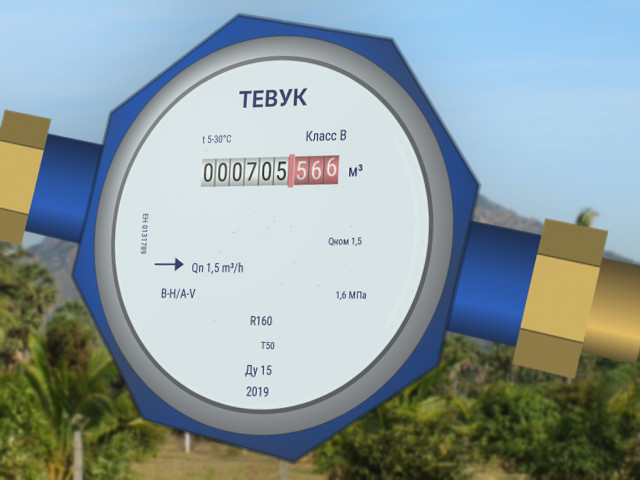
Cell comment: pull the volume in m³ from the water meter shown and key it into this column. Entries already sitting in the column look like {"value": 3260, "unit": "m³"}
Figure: {"value": 705.566, "unit": "m³"}
